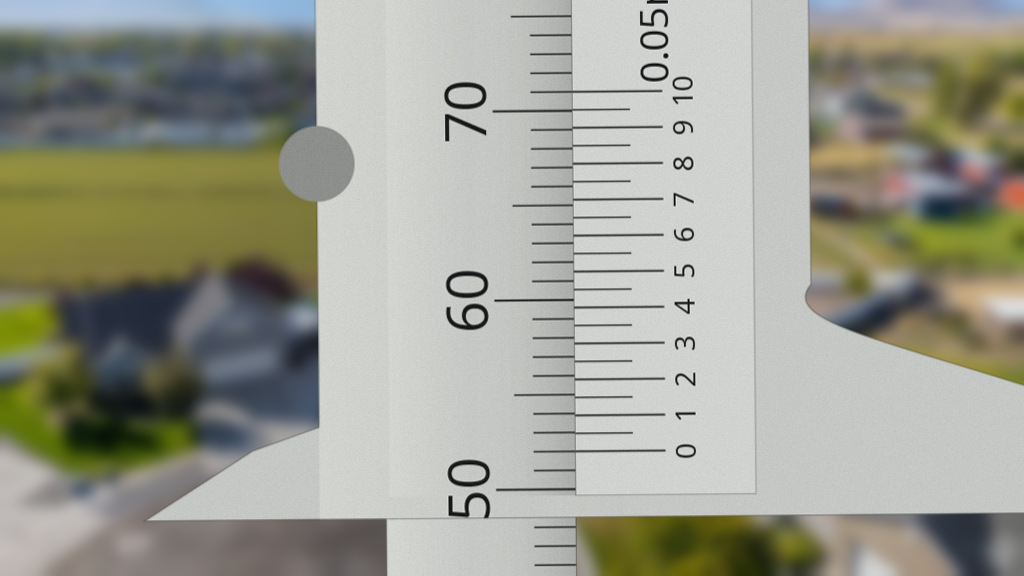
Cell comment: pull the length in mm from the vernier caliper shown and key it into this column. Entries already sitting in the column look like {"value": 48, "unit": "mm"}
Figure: {"value": 52.0, "unit": "mm"}
